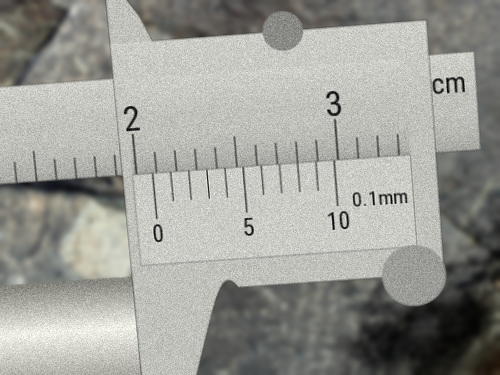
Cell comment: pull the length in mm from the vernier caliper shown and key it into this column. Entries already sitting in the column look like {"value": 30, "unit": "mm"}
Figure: {"value": 20.8, "unit": "mm"}
